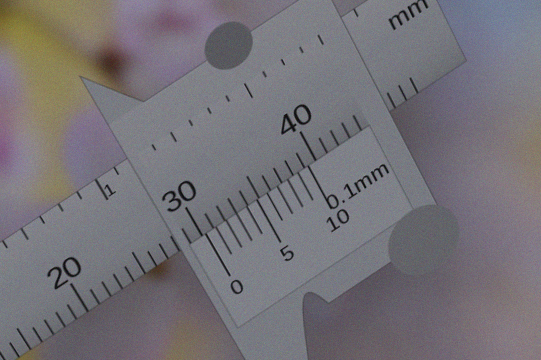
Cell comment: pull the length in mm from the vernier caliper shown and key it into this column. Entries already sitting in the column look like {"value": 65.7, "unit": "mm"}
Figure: {"value": 30.3, "unit": "mm"}
